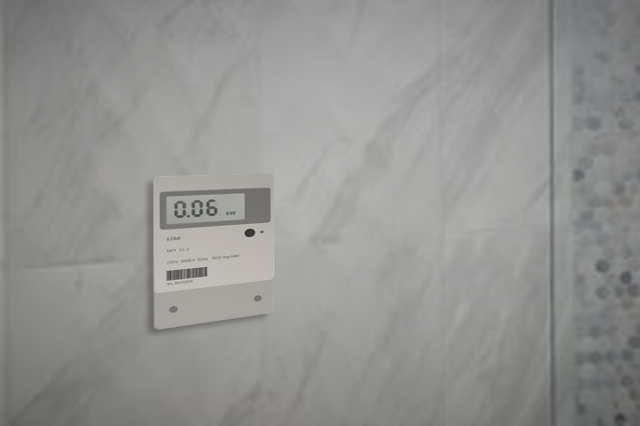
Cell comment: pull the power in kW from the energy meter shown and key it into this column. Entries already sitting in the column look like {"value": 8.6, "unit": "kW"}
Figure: {"value": 0.06, "unit": "kW"}
